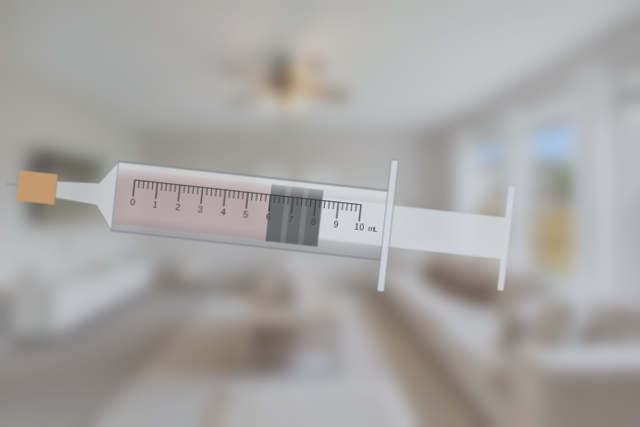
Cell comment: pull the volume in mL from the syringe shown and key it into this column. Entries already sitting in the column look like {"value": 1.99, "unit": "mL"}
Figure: {"value": 6, "unit": "mL"}
